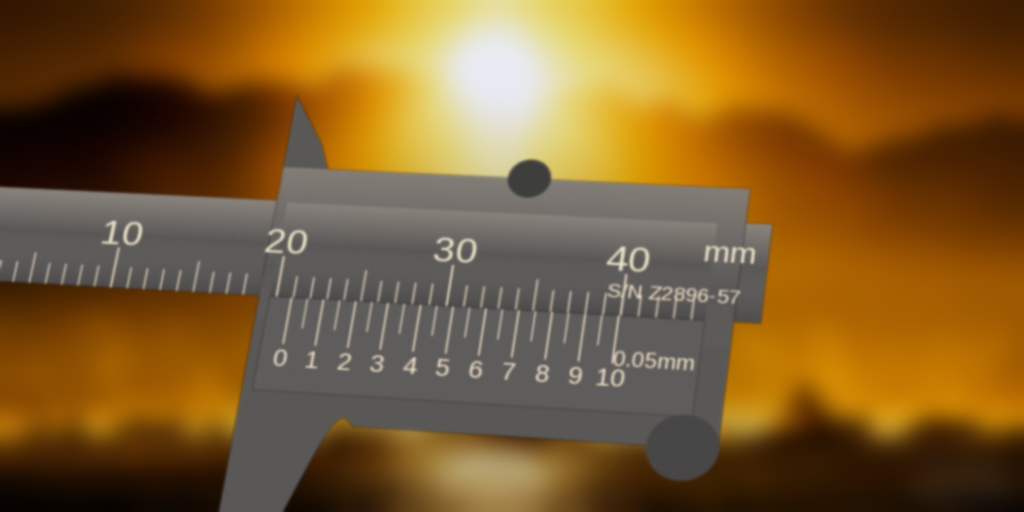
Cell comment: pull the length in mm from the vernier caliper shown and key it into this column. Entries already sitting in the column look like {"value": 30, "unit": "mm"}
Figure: {"value": 20.9, "unit": "mm"}
